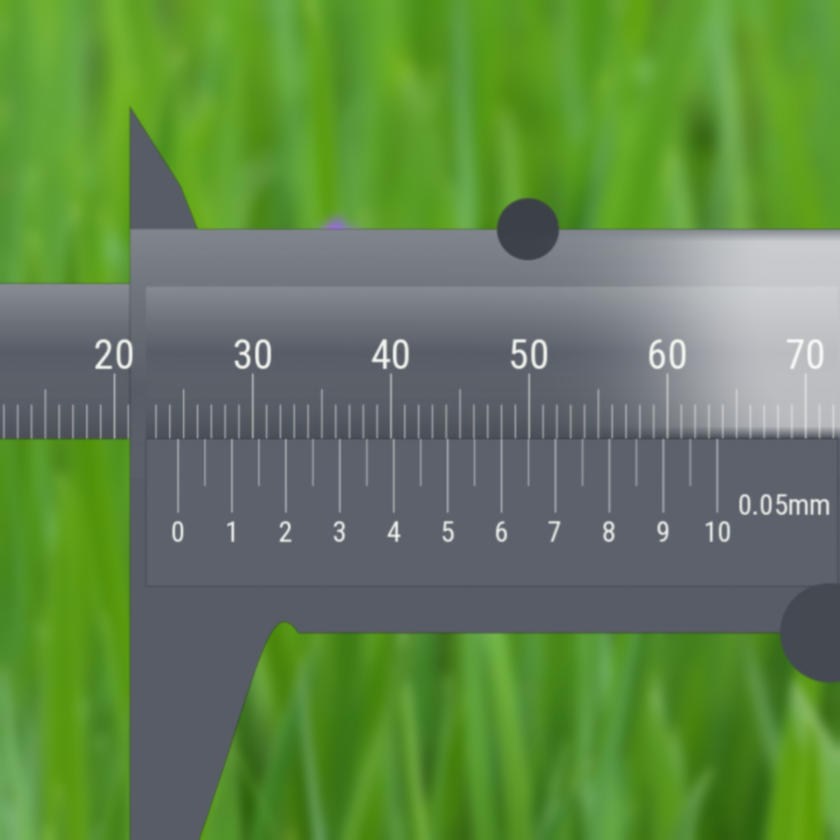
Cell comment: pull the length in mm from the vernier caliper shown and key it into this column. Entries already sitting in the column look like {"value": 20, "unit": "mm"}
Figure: {"value": 24.6, "unit": "mm"}
